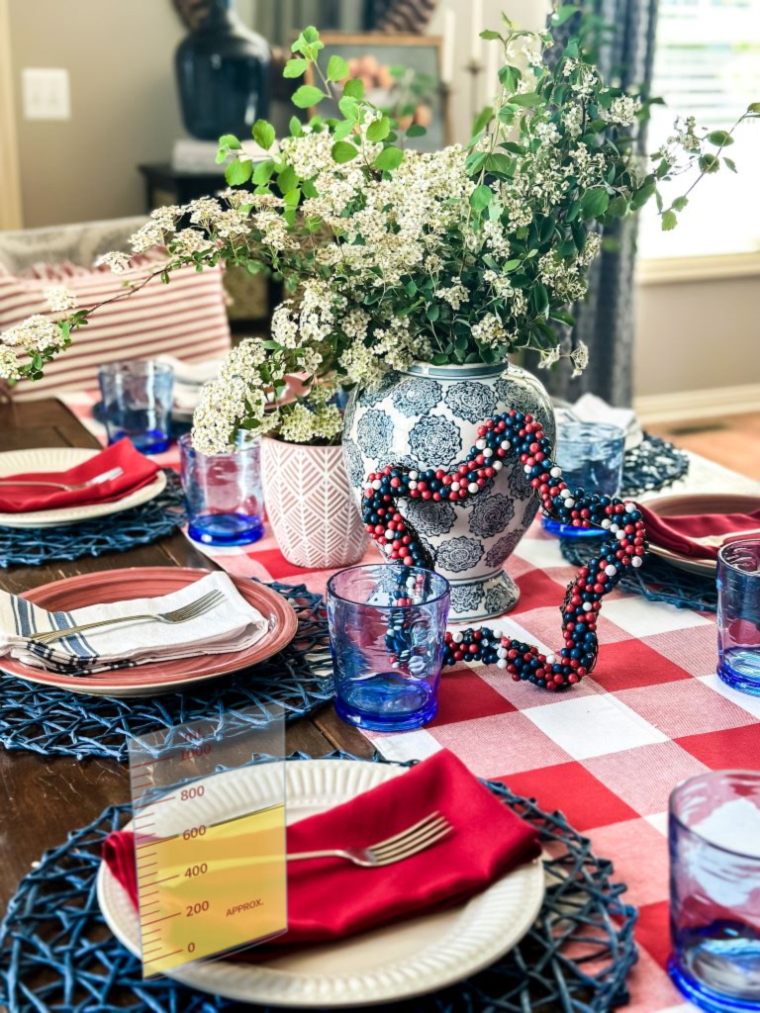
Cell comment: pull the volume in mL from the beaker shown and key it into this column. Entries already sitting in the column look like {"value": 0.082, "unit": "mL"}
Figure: {"value": 600, "unit": "mL"}
